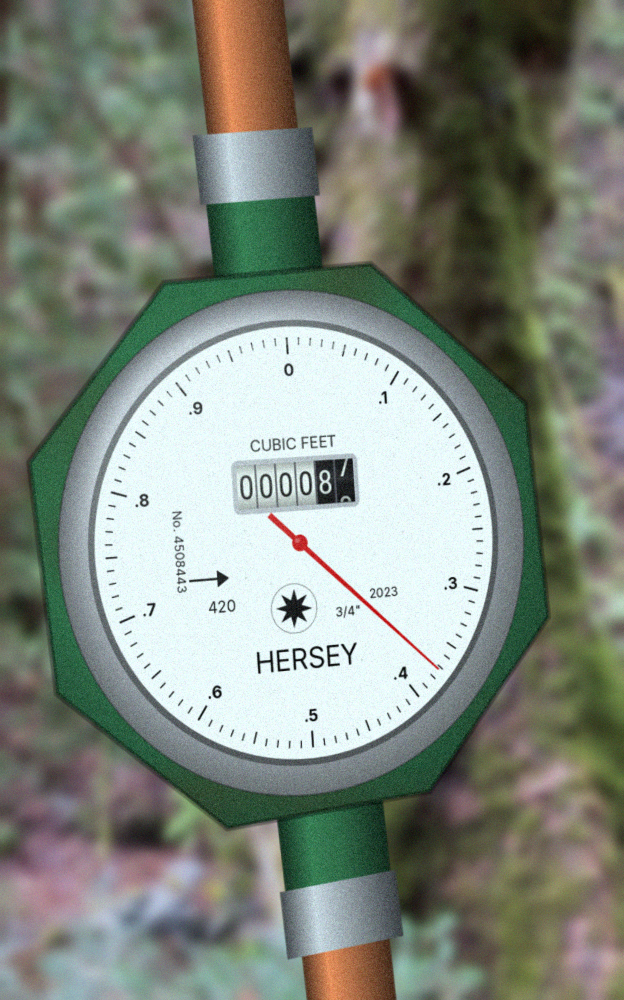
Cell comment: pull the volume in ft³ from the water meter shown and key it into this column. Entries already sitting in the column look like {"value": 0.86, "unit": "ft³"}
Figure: {"value": 87.37, "unit": "ft³"}
